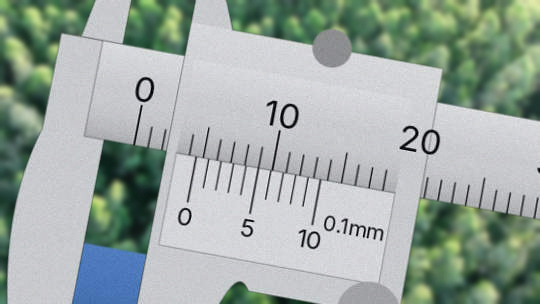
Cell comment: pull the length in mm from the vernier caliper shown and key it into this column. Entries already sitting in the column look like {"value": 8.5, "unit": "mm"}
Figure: {"value": 4.5, "unit": "mm"}
